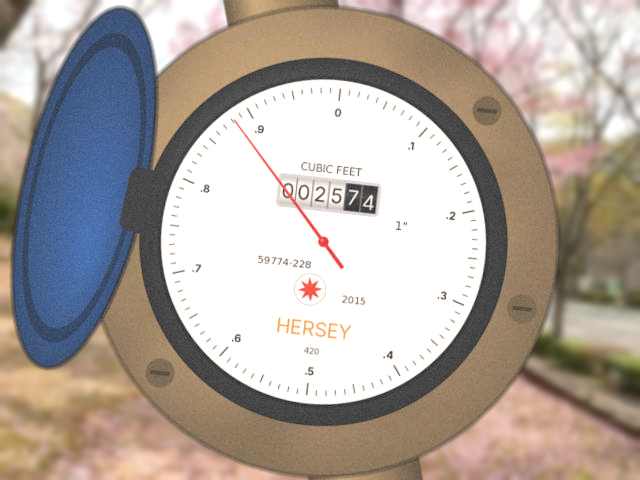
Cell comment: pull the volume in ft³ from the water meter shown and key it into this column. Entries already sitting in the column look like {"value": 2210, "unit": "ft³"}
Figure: {"value": 2573.88, "unit": "ft³"}
